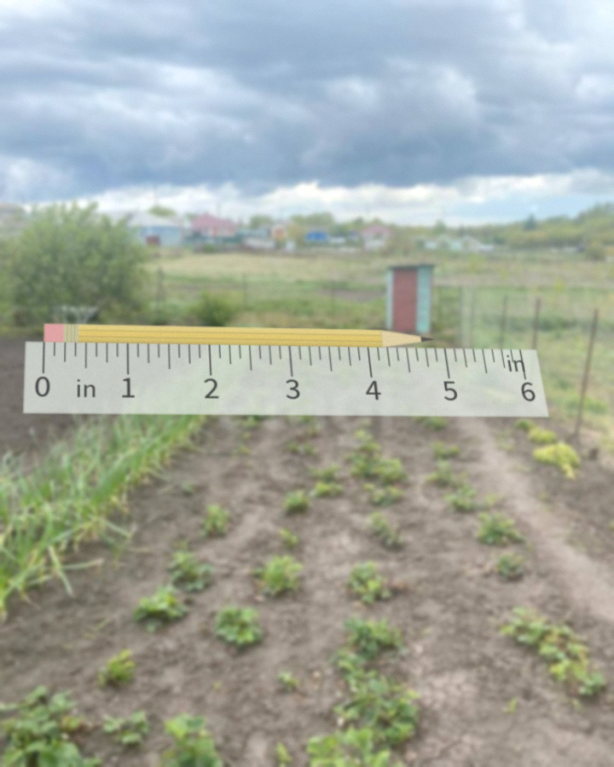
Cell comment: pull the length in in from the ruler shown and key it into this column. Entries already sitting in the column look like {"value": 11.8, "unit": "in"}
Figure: {"value": 4.875, "unit": "in"}
